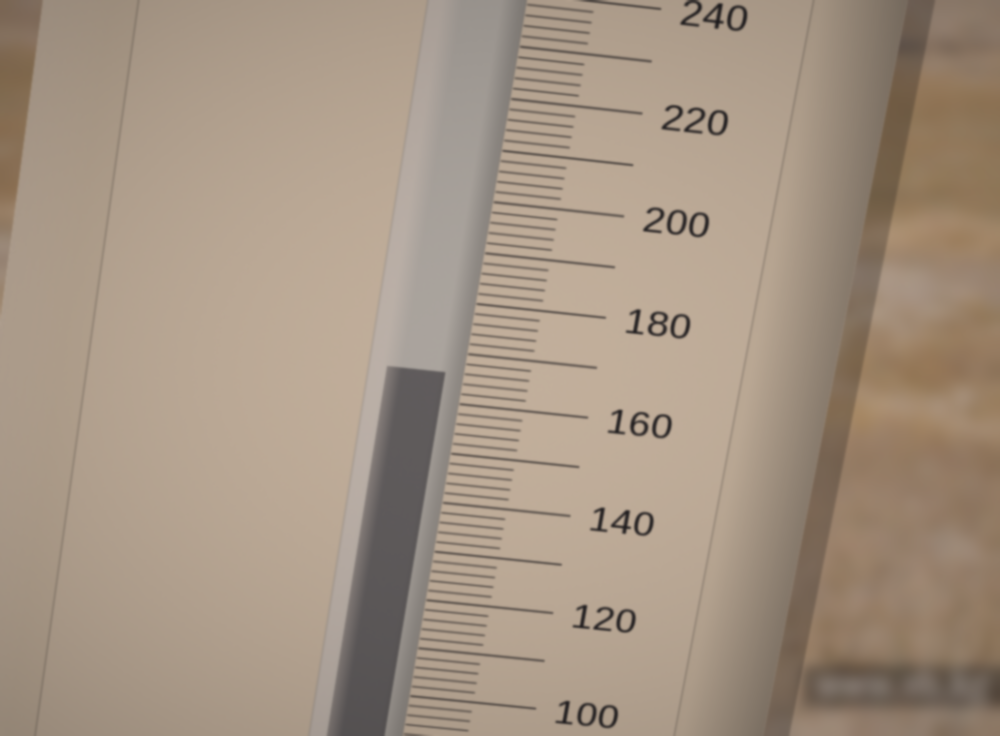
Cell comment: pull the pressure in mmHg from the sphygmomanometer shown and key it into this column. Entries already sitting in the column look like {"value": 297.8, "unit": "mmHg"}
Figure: {"value": 166, "unit": "mmHg"}
